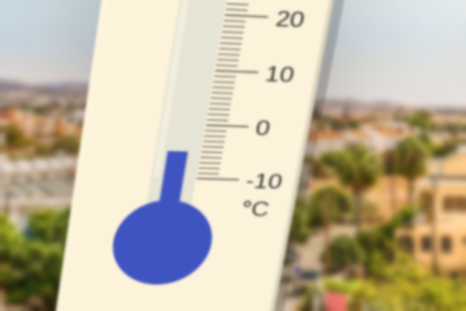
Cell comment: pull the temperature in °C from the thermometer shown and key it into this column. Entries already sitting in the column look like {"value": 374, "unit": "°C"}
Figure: {"value": -5, "unit": "°C"}
